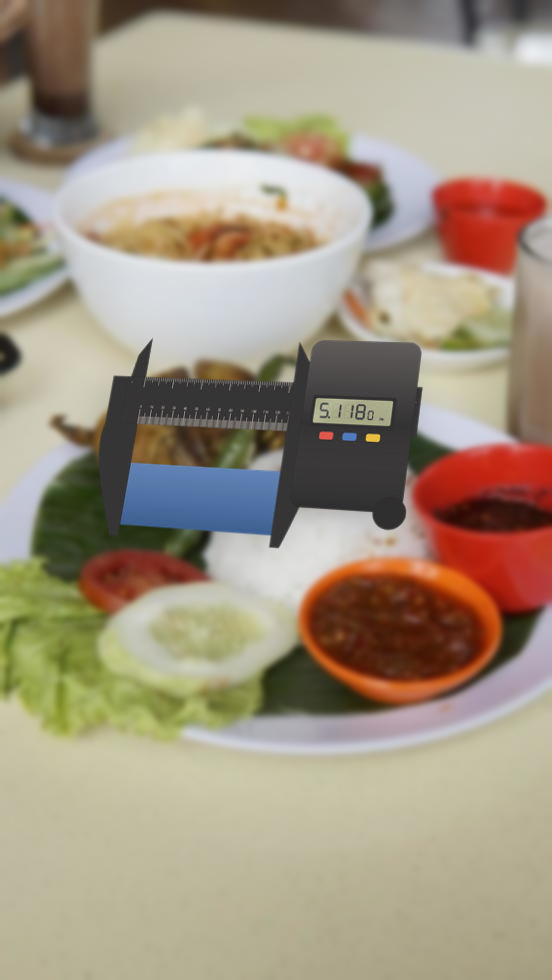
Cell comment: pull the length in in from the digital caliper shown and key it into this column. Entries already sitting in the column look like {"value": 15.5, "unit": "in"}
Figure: {"value": 5.1180, "unit": "in"}
